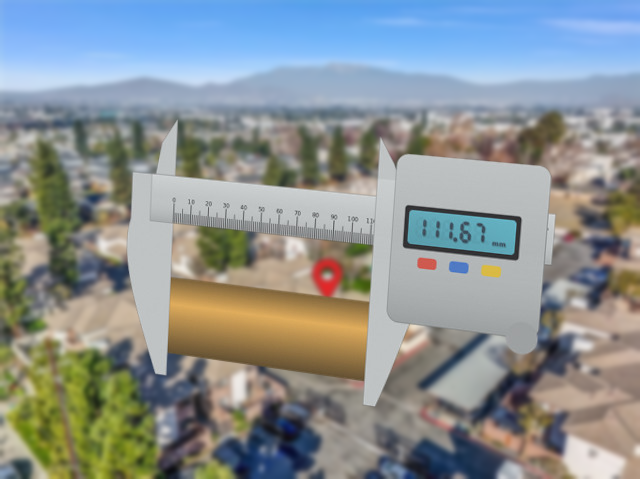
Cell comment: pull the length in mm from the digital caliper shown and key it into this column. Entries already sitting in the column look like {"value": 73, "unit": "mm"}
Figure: {"value": 111.67, "unit": "mm"}
